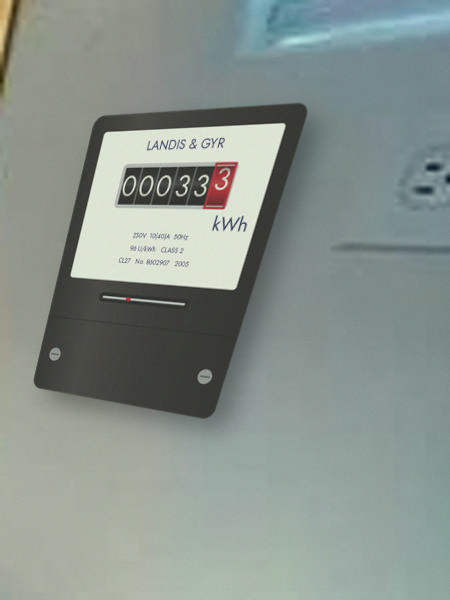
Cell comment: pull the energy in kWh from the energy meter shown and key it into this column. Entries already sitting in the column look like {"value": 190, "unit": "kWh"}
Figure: {"value": 33.3, "unit": "kWh"}
